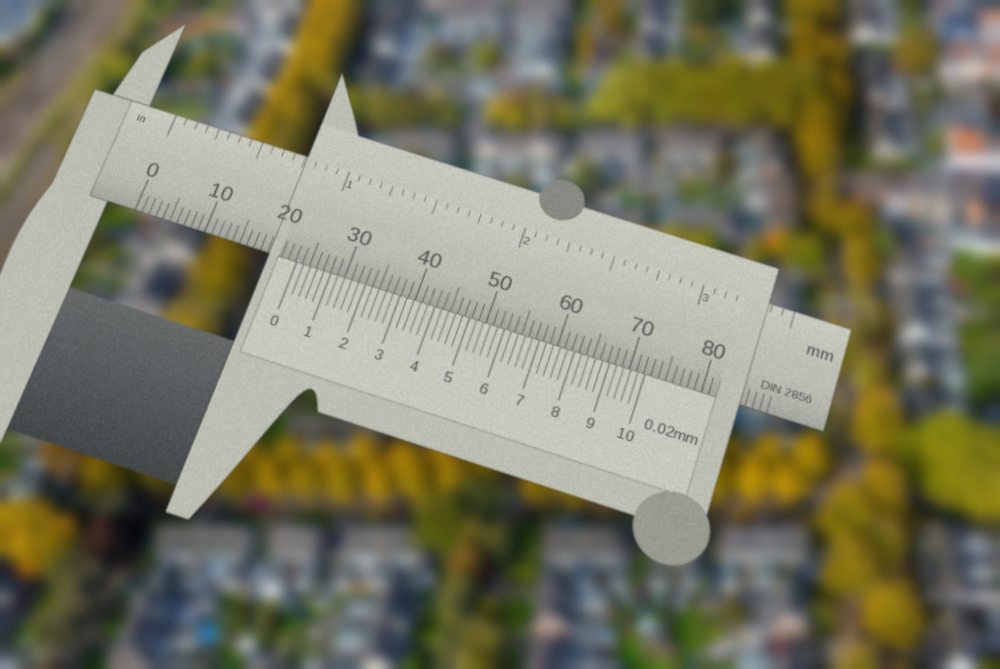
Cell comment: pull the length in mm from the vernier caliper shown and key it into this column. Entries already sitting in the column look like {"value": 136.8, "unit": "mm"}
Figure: {"value": 23.2, "unit": "mm"}
